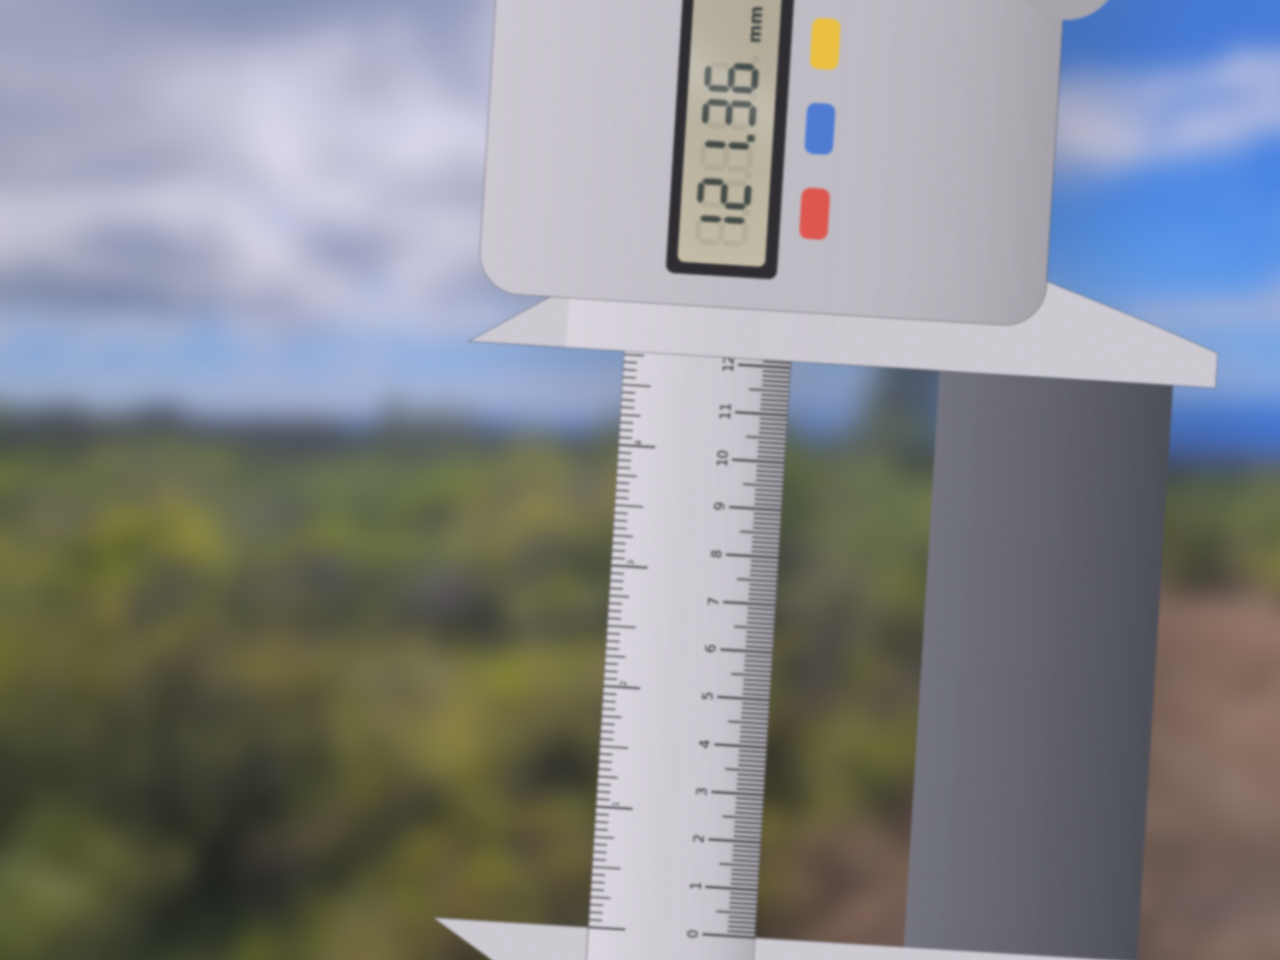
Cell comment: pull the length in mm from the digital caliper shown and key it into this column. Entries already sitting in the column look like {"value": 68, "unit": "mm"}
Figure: {"value": 121.36, "unit": "mm"}
